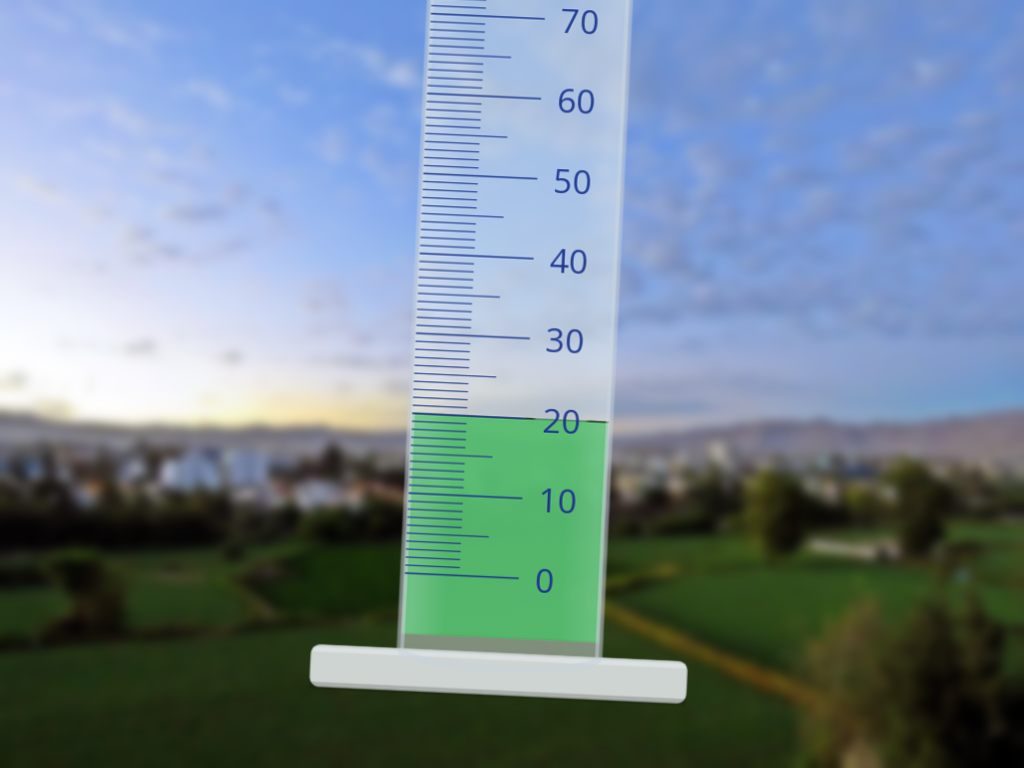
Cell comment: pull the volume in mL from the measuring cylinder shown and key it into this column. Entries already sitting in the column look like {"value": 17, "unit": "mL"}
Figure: {"value": 20, "unit": "mL"}
